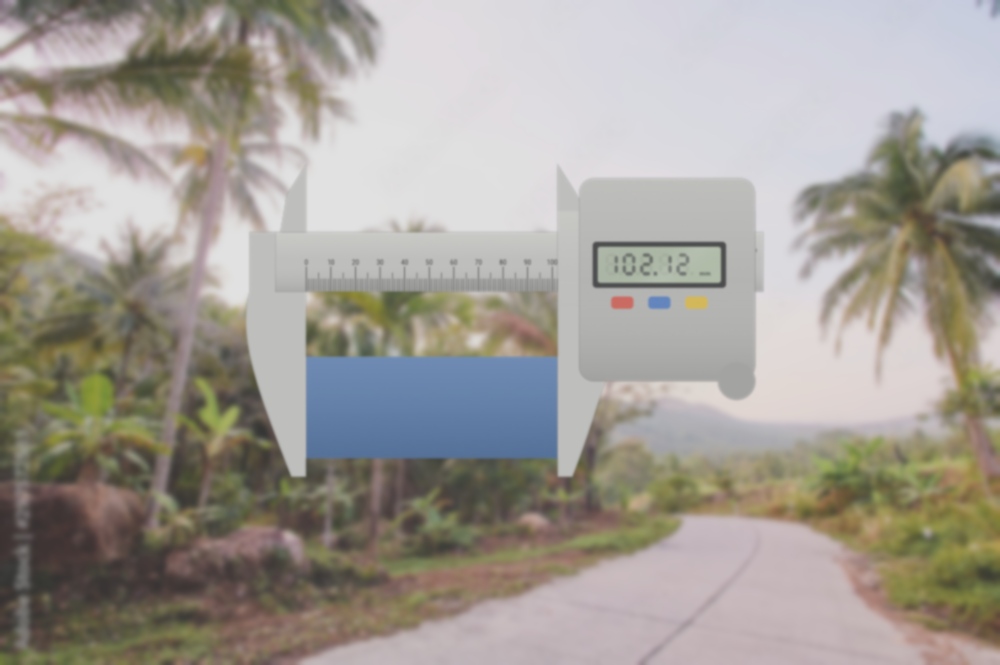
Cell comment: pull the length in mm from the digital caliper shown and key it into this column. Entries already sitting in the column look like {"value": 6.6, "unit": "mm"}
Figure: {"value": 102.12, "unit": "mm"}
